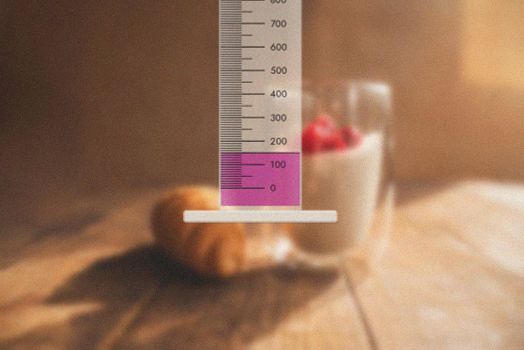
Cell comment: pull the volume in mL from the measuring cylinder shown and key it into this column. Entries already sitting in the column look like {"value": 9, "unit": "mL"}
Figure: {"value": 150, "unit": "mL"}
